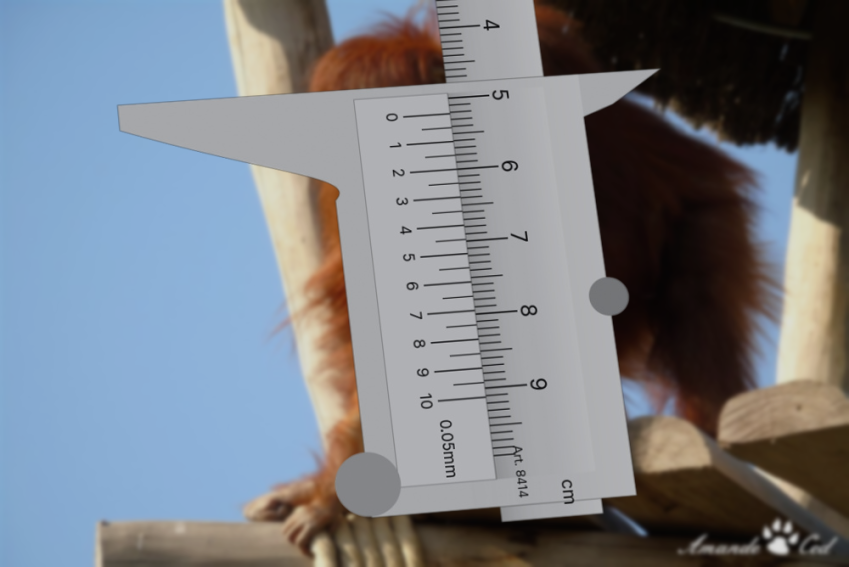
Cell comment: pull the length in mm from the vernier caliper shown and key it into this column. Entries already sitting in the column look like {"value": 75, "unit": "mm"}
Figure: {"value": 52.2, "unit": "mm"}
